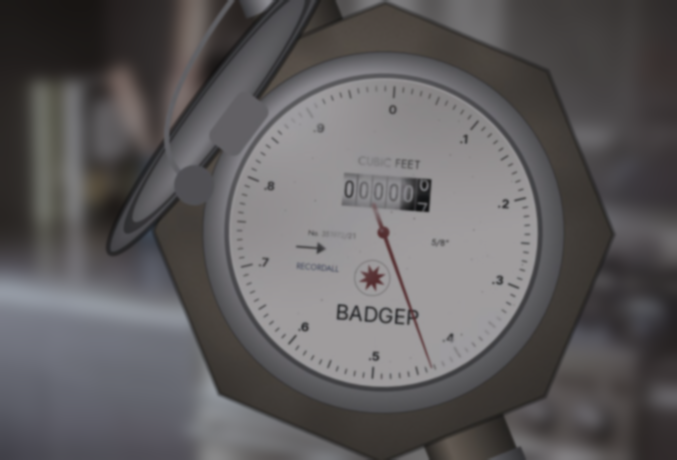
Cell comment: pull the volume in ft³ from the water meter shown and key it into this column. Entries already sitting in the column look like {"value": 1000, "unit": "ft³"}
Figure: {"value": 6.43, "unit": "ft³"}
